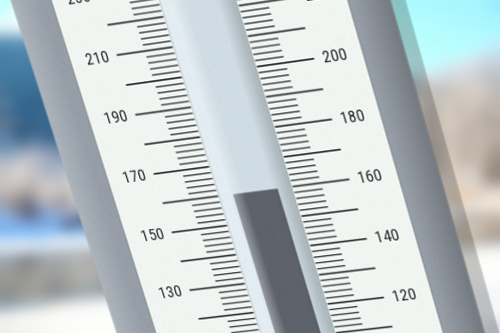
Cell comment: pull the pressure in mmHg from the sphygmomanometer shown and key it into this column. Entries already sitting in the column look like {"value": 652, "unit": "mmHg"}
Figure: {"value": 160, "unit": "mmHg"}
